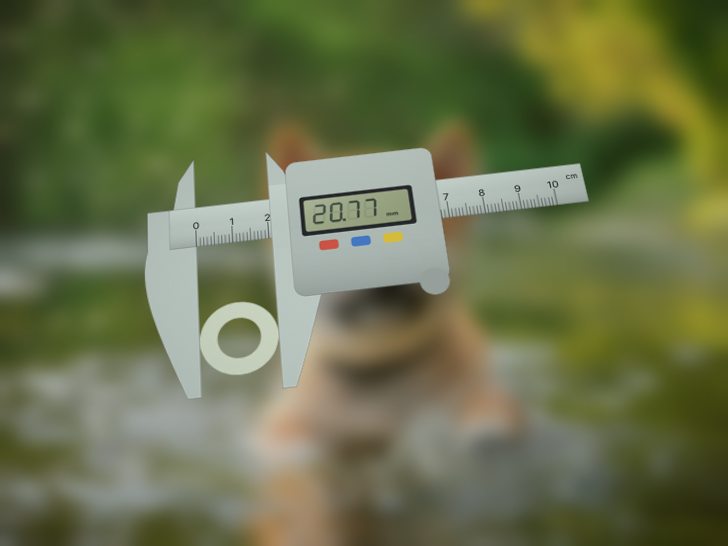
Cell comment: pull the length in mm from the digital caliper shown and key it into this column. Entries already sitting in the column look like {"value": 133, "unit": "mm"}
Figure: {"value": 20.77, "unit": "mm"}
